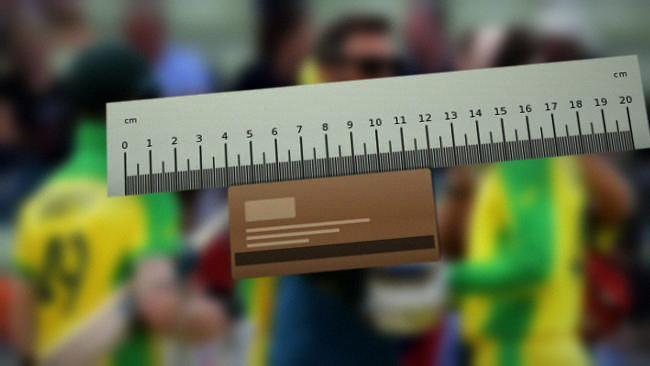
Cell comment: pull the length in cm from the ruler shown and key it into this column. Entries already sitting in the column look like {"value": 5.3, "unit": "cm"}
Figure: {"value": 8, "unit": "cm"}
